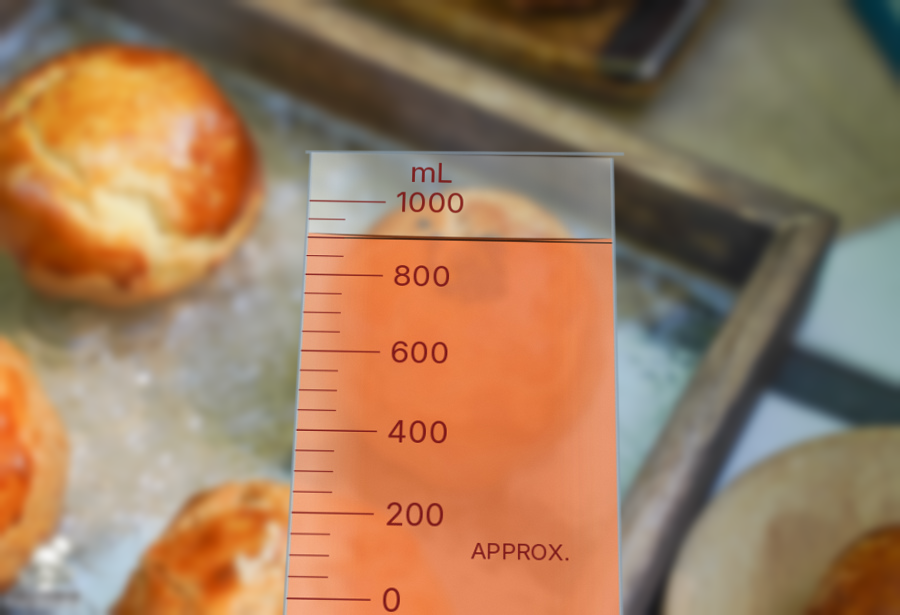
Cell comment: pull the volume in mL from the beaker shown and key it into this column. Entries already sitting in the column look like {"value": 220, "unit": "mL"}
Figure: {"value": 900, "unit": "mL"}
